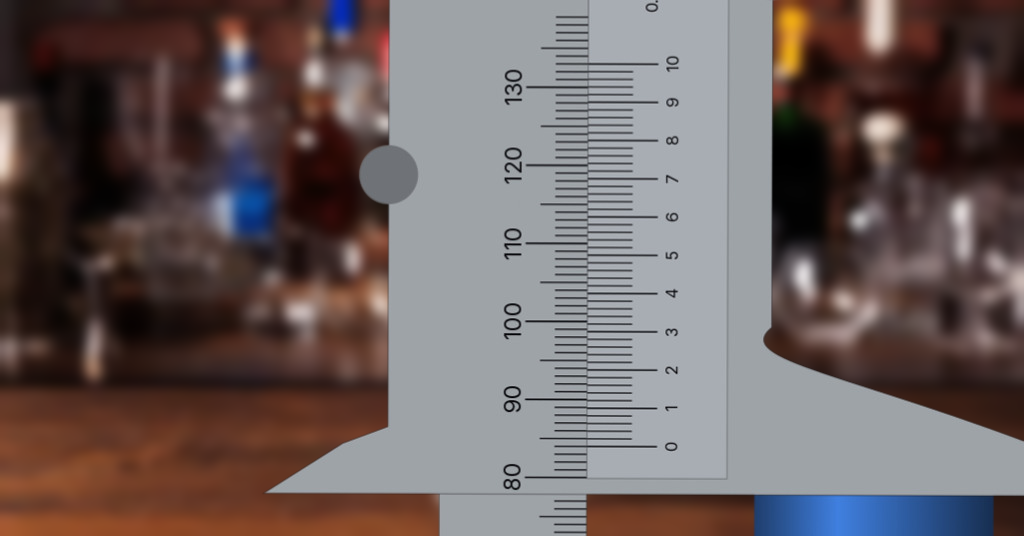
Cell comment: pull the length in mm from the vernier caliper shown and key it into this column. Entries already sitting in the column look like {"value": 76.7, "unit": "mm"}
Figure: {"value": 84.0, "unit": "mm"}
